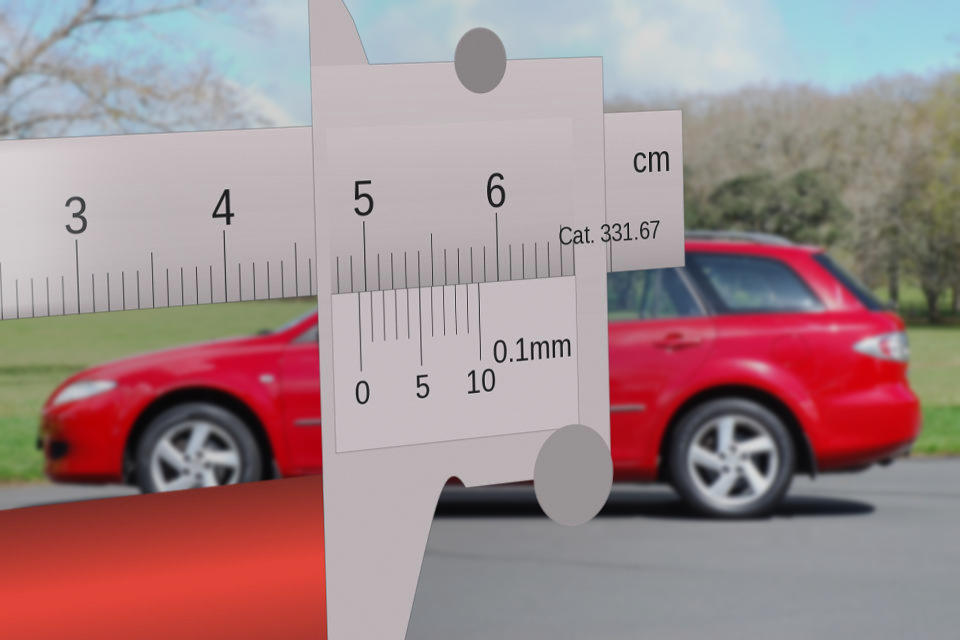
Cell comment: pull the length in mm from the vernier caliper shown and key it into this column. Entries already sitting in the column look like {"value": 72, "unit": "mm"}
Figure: {"value": 49.5, "unit": "mm"}
